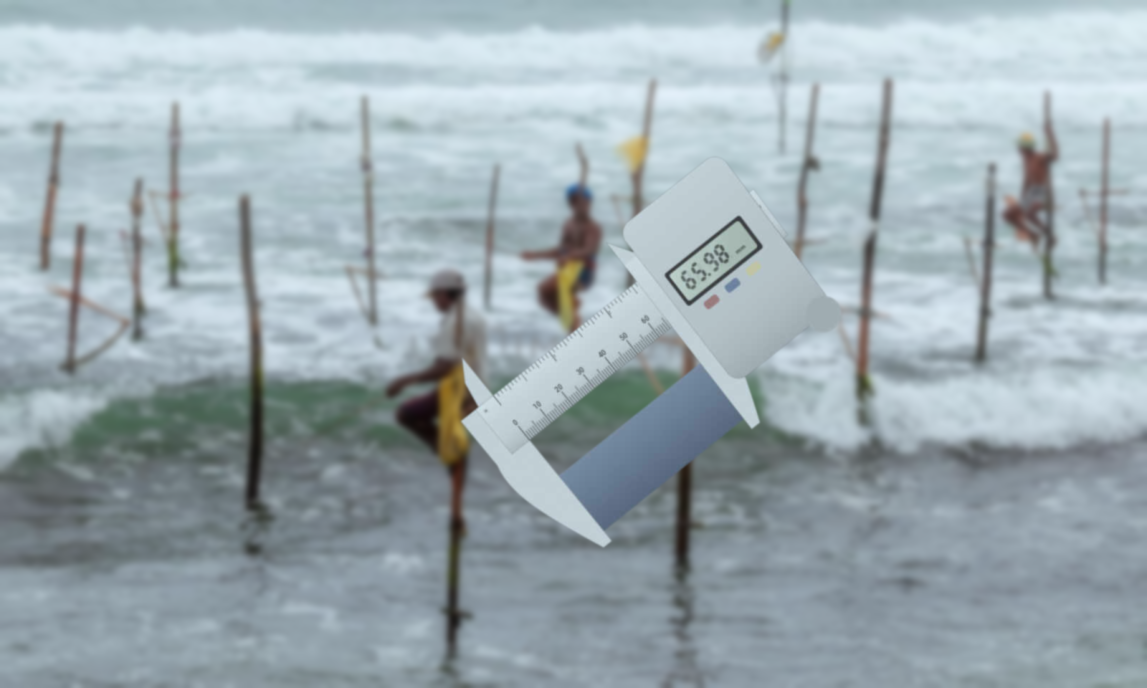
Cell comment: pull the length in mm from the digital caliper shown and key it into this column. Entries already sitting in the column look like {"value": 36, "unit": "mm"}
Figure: {"value": 65.98, "unit": "mm"}
